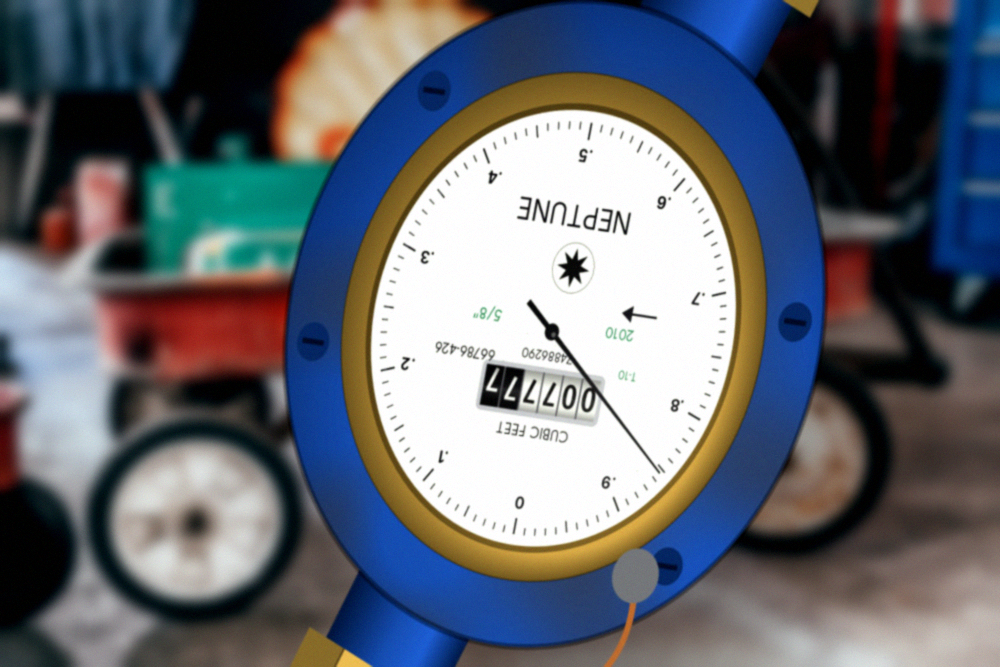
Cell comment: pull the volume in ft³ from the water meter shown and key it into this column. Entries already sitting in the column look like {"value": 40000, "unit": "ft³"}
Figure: {"value": 7776.85, "unit": "ft³"}
